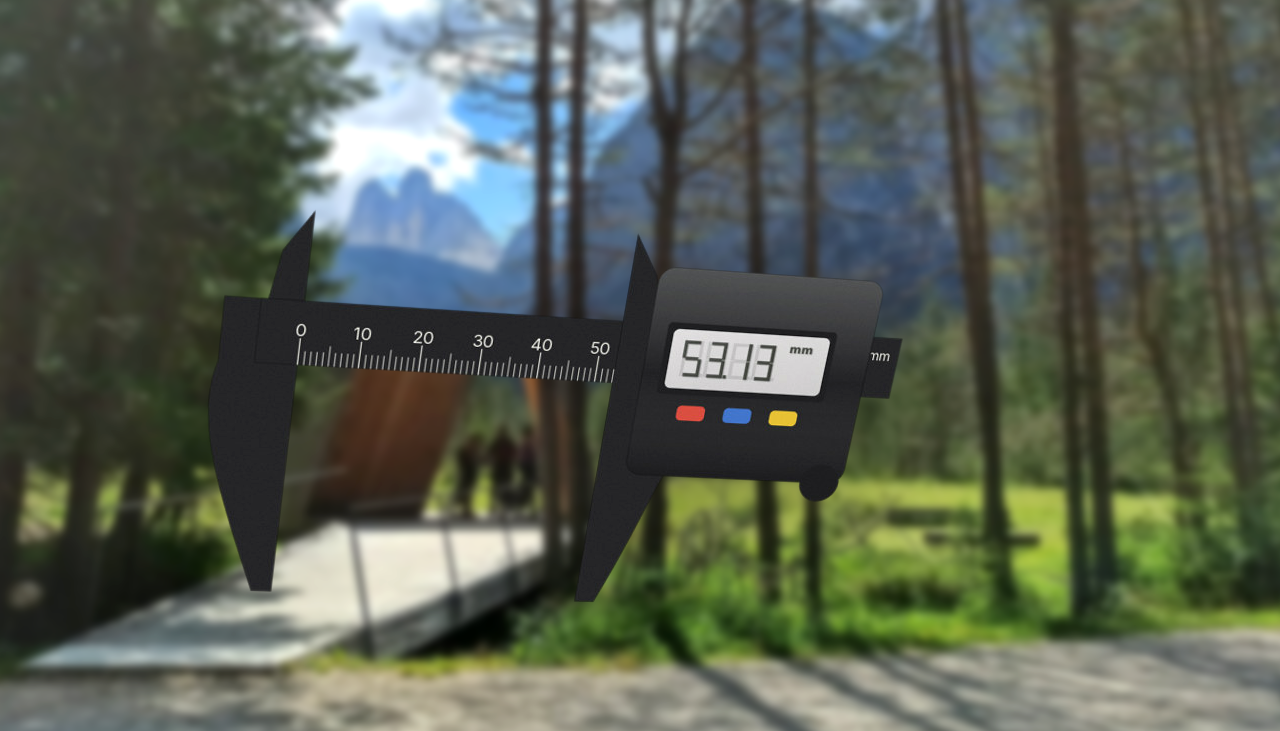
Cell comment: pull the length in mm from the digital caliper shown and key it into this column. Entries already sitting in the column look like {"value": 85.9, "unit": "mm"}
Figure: {"value": 53.13, "unit": "mm"}
